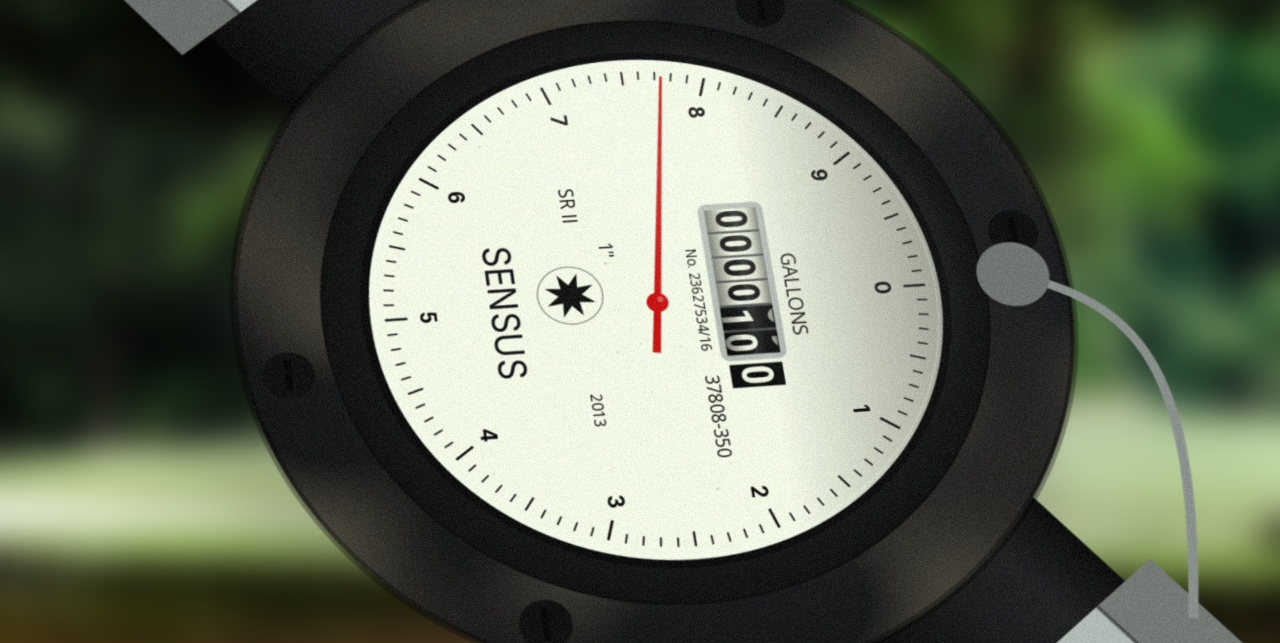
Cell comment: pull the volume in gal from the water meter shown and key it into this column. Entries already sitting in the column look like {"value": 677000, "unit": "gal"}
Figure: {"value": 97.7, "unit": "gal"}
